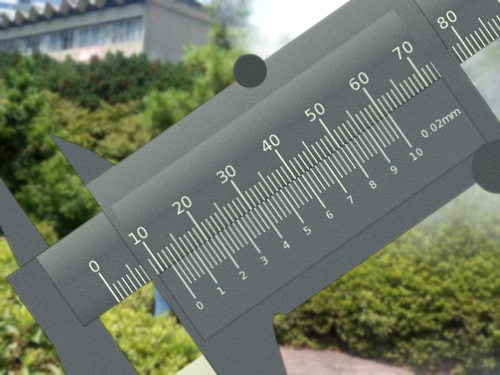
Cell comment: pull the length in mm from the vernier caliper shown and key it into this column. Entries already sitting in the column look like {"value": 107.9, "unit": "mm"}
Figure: {"value": 12.0, "unit": "mm"}
